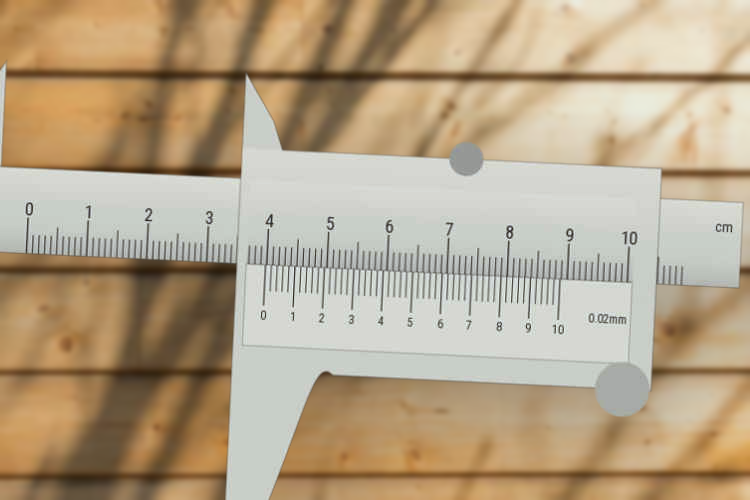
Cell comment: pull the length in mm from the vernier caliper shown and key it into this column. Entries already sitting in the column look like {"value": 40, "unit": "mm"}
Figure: {"value": 39.8, "unit": "mm"}
